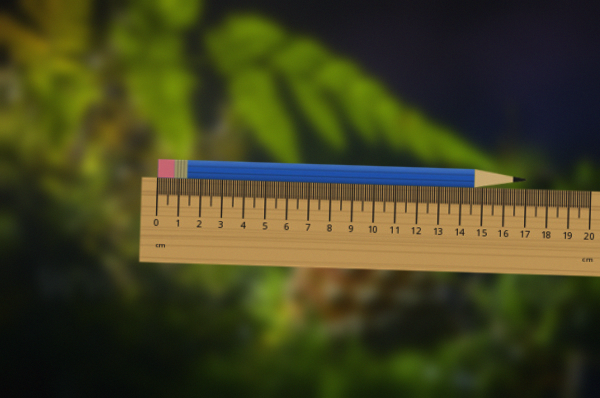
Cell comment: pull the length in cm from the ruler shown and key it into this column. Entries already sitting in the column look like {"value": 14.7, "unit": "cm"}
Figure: {"value": 17, "unit": "cm"}
